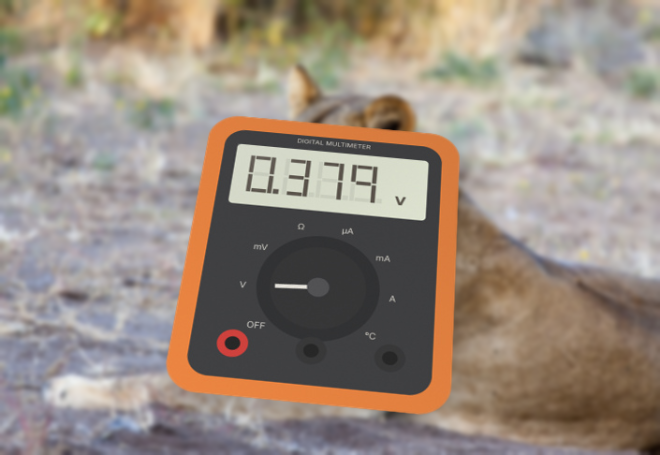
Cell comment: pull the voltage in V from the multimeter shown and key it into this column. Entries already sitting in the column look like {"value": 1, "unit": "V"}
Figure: {"value": 0.379, "unit": "V"}
